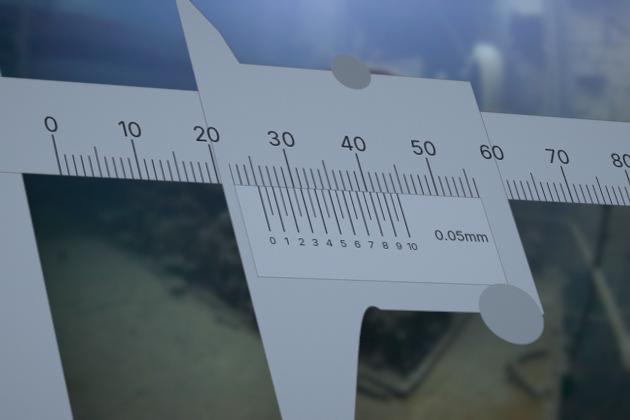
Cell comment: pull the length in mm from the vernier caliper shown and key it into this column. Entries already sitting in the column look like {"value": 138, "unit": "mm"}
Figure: {"value": 25.2, "unit": "mm"}
